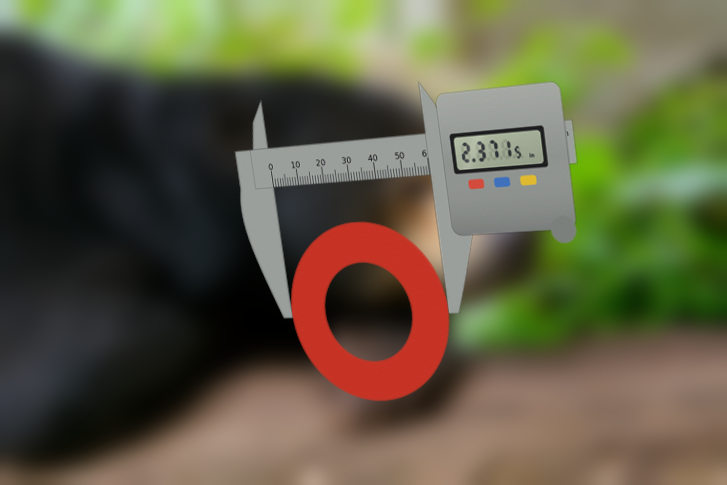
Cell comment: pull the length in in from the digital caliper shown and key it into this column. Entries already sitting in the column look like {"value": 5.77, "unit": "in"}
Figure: {"value": 2.3715, "unit": "in"}
